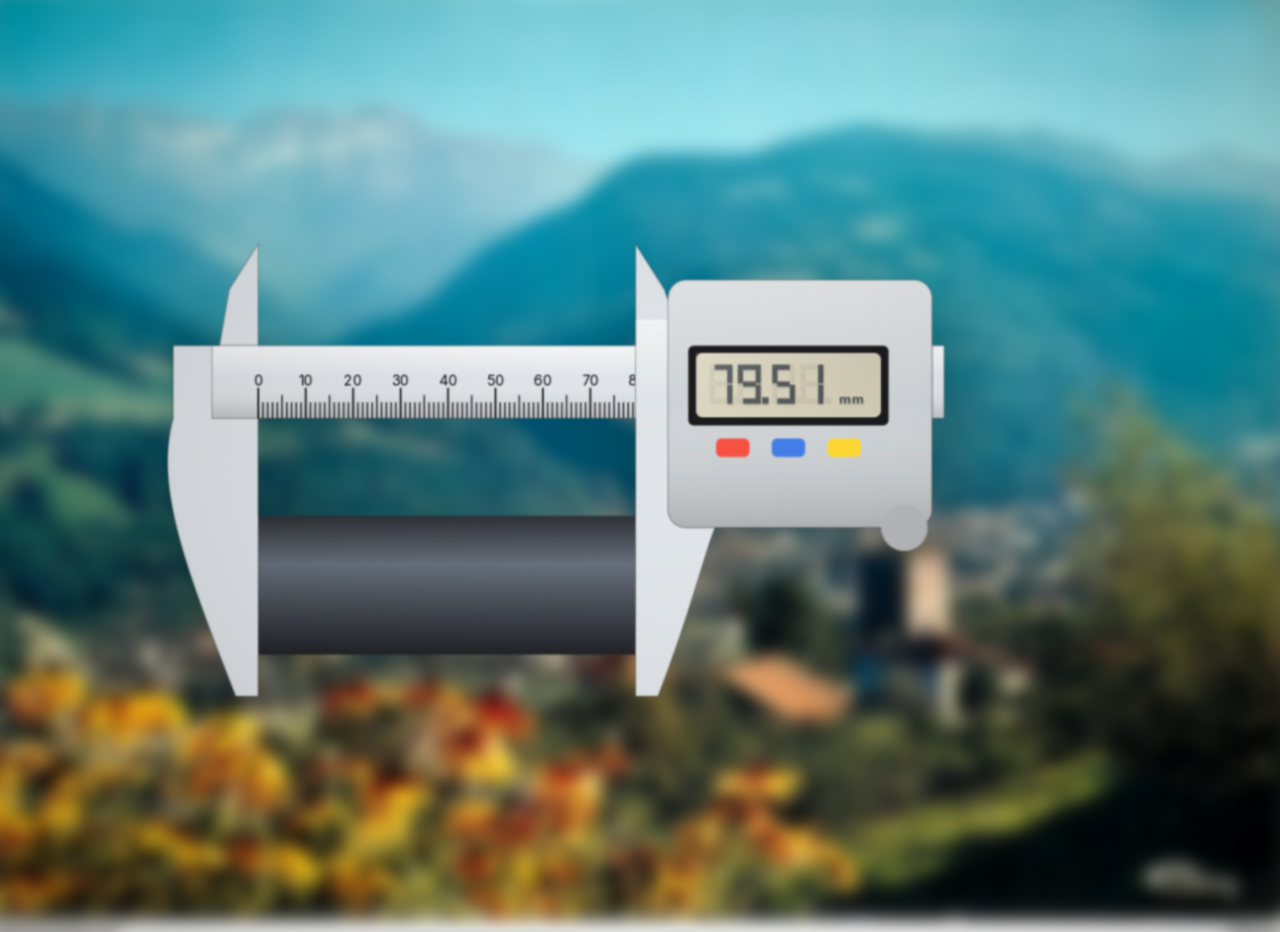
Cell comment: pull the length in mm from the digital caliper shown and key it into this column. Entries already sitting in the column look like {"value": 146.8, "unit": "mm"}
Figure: {"value": 79.51, "unit": "mm"}
